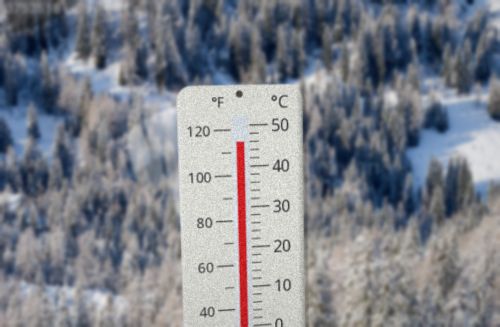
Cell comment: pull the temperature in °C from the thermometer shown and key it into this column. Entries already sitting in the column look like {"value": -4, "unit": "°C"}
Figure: {"value": 46, "unit": "°C"}
